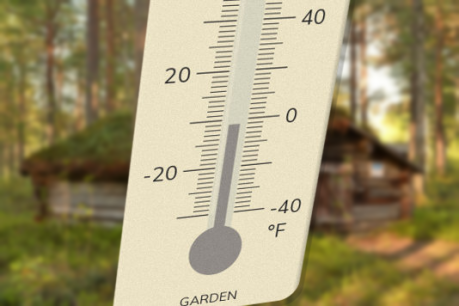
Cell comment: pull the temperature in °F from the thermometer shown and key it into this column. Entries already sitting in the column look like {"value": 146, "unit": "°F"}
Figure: {"value": -2, "unit": "°F"}
